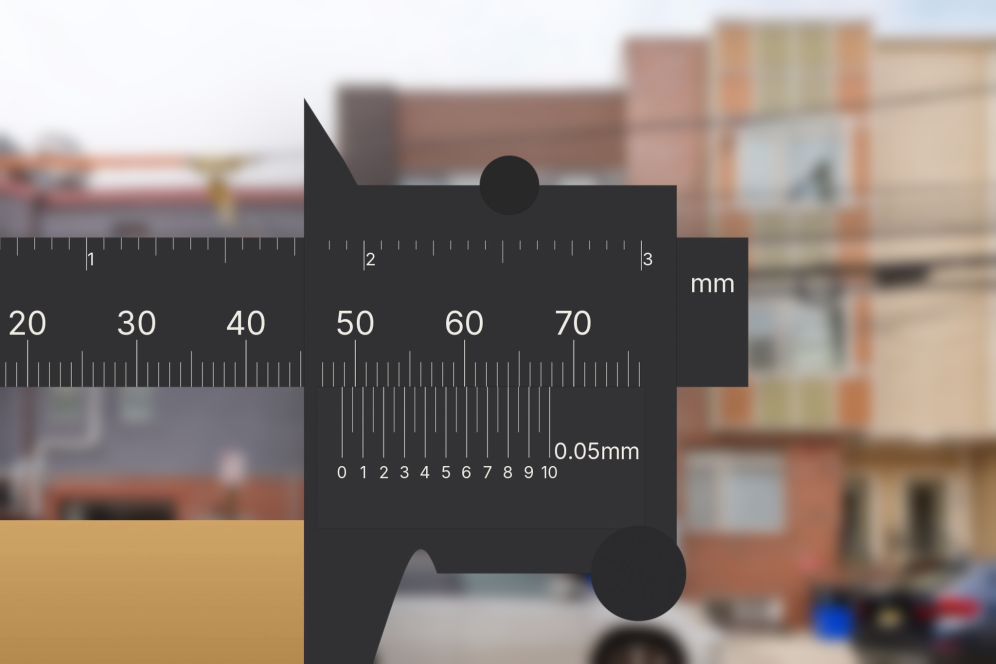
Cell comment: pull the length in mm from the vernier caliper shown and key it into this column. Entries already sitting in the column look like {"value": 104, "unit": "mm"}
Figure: {"value": 48.8, "unit": "mm"}
